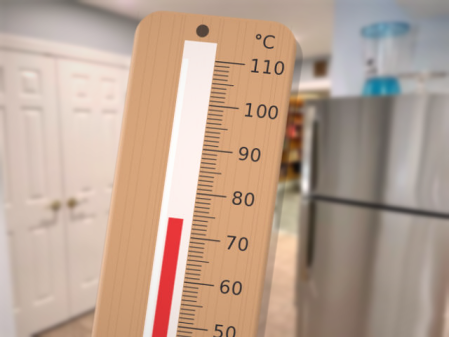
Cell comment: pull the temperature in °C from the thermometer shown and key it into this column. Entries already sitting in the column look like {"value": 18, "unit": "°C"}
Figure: {"value": 74, "unit": "°C"}
